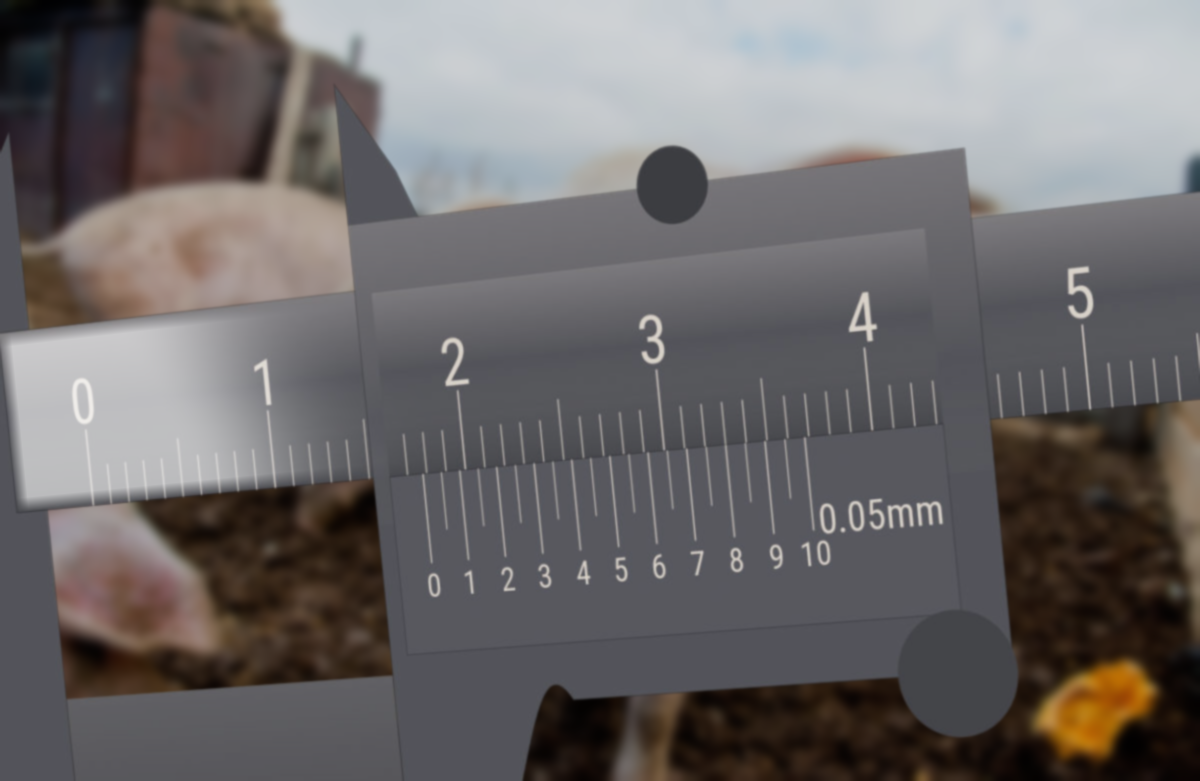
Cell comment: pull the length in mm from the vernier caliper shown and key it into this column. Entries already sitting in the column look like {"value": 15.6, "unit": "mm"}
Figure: {"value": 17.8, "unit": "mm"}
